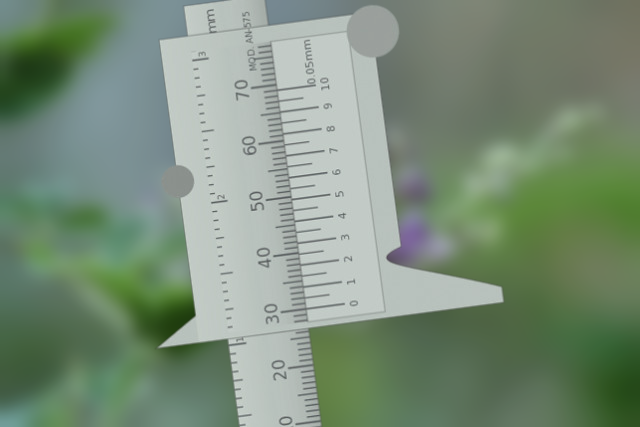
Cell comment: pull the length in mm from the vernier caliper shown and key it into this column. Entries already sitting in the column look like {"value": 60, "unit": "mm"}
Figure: {"value": 30.0, "unit": "mm"}
